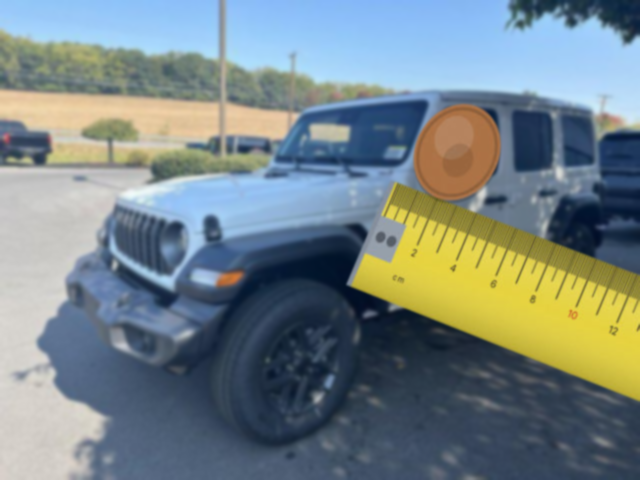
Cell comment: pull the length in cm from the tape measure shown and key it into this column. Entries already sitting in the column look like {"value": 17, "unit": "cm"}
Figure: {"value": 4, "unit": "cm"}
